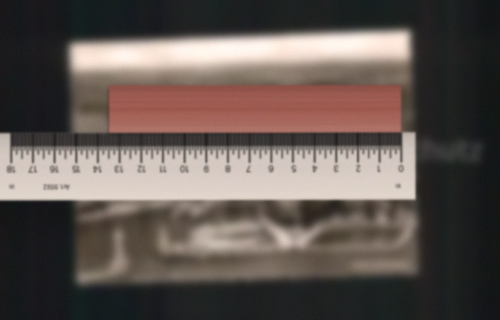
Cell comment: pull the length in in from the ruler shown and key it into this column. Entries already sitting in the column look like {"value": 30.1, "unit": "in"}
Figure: {"value": 13.5, "unit": "in"}
